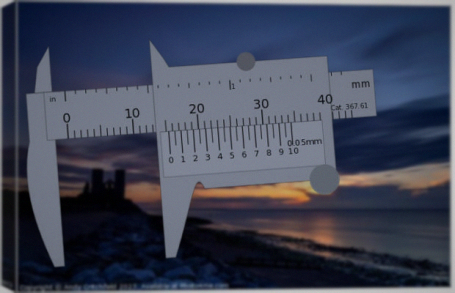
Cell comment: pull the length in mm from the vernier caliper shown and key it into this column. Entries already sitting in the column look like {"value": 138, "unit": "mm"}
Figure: {"value": 15.4, "unit": "mm"}
